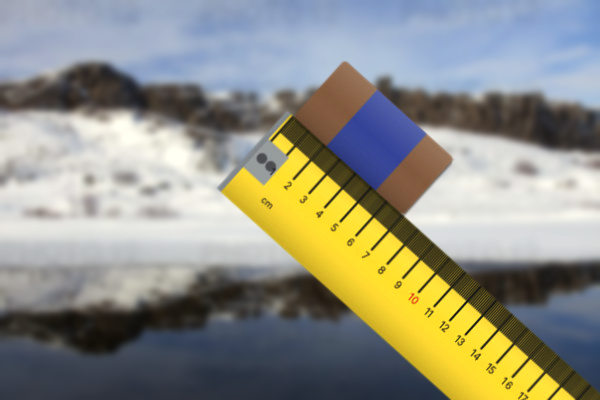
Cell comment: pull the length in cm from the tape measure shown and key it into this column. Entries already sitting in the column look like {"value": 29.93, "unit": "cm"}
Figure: {"value": 7, "unit": "cm"}
